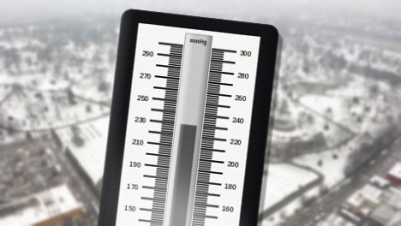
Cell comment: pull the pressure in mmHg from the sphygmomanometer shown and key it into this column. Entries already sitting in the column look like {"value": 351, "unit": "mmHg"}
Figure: {"value": 230, "unit": "mmHg"}
